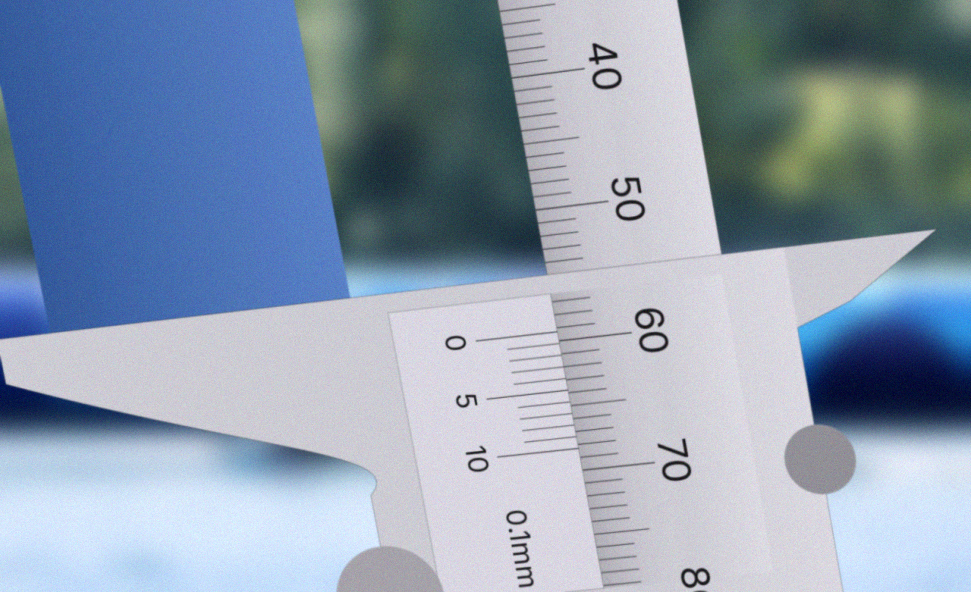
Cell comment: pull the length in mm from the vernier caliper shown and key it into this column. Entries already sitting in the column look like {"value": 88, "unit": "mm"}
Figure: {"value": 59.3, "unit": "mm"}
